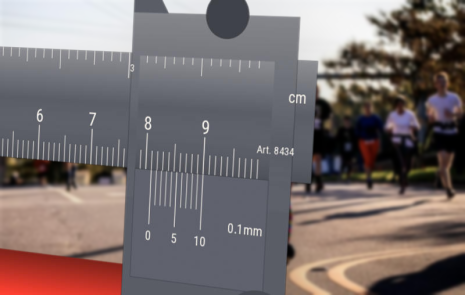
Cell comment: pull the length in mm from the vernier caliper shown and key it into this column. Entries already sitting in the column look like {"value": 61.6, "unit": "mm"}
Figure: {"value": 81.0, "unit": "mm"}
